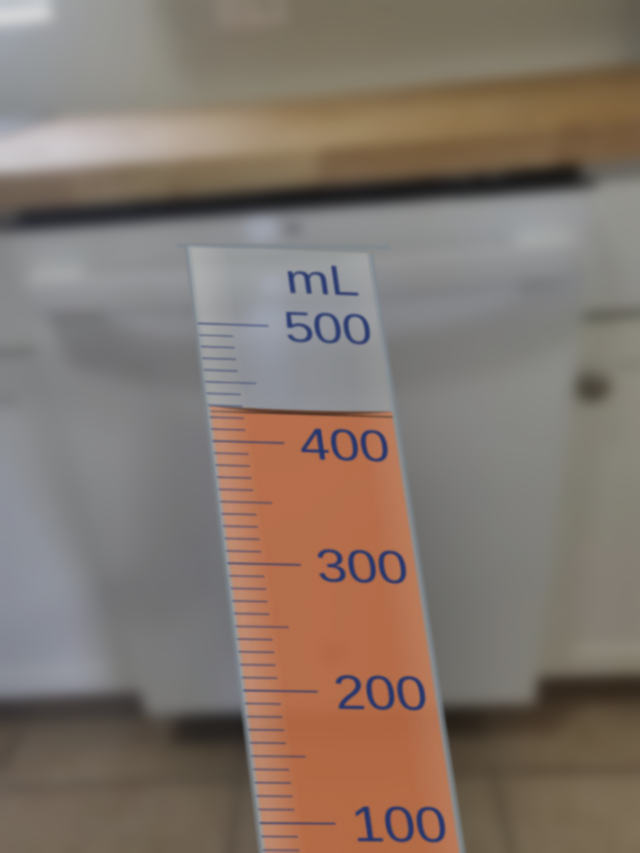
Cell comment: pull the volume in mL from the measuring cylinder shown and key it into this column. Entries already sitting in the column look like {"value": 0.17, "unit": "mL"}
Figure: {"value": 425, "unit": "mL"}
